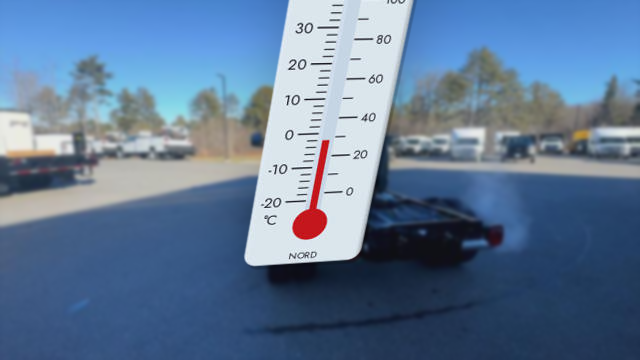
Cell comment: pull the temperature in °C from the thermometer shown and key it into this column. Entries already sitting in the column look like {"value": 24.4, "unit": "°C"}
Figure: {"value": -2, "unit": "°C"}
